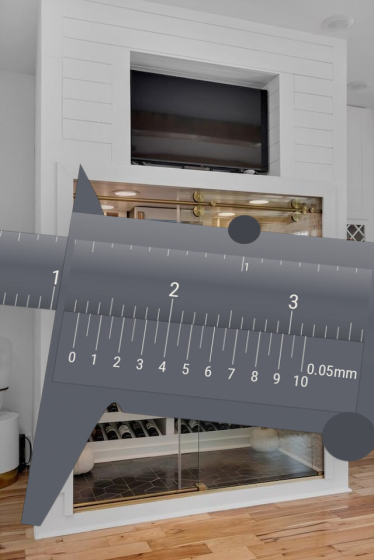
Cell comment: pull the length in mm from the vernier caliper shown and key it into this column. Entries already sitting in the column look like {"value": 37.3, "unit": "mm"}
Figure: {"value": 12.4, "unit": "mm"}
